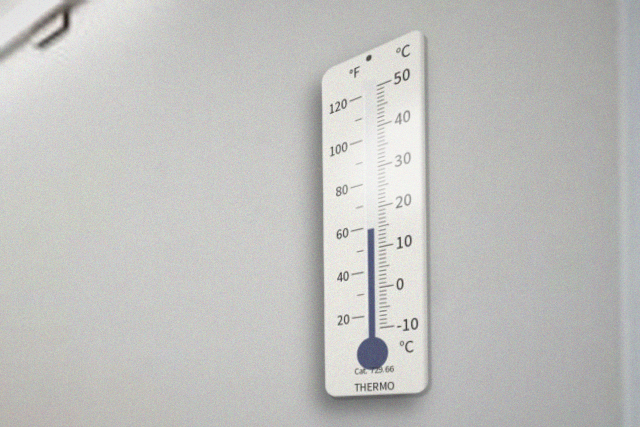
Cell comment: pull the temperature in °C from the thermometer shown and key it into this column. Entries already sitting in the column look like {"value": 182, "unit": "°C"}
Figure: {"value": 15, "unit": "°C"}
